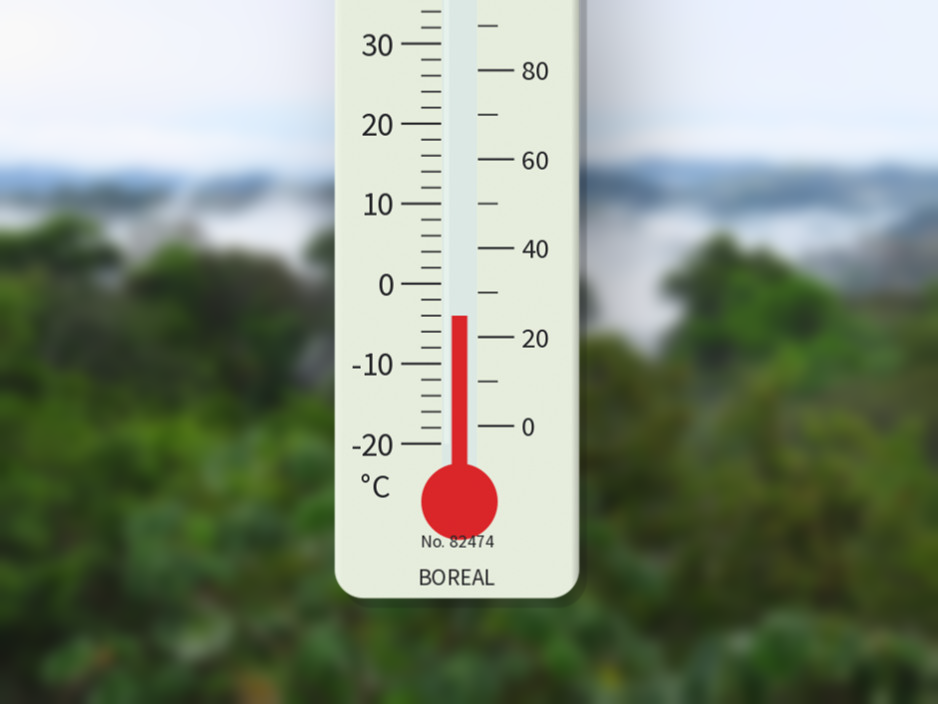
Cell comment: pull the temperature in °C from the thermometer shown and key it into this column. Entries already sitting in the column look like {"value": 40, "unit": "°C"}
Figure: {"value": -4, "unit": "°C"}
